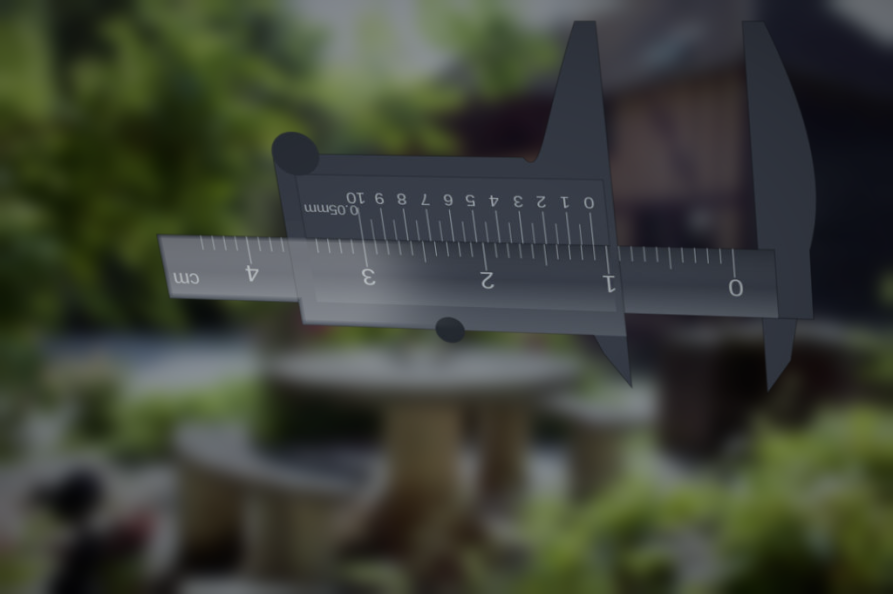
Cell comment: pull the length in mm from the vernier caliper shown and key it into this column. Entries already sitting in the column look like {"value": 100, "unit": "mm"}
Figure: {"value": 11.0, "unit": "mm"}
